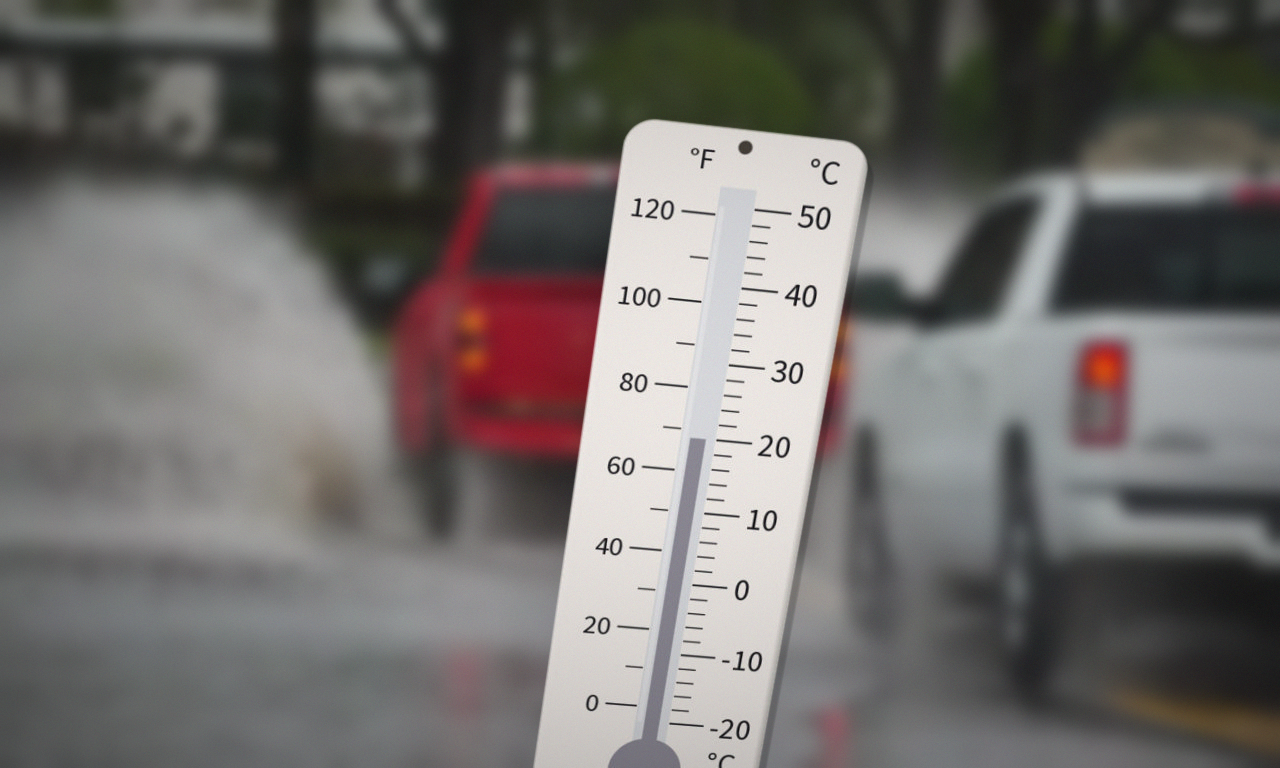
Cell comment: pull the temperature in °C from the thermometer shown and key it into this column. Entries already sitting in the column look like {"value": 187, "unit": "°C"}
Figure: {"value": 20, "unit": "°C"}
